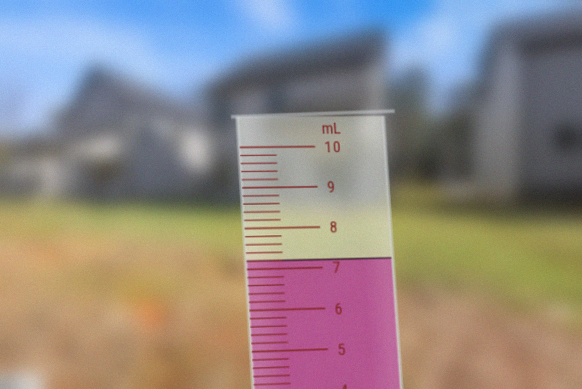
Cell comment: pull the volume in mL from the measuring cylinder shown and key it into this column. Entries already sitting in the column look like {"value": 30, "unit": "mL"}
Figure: {"value": 7.2, "unit": "mL"}
